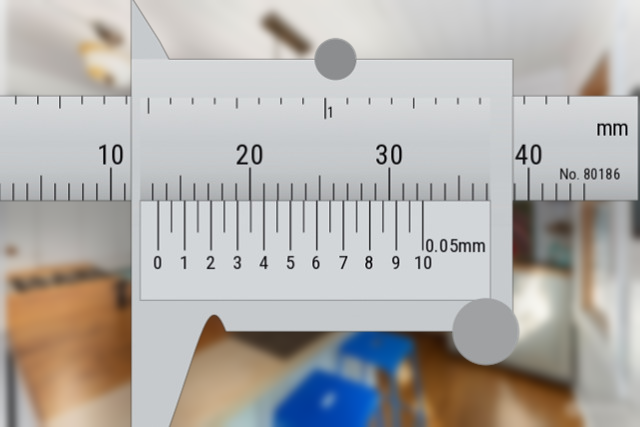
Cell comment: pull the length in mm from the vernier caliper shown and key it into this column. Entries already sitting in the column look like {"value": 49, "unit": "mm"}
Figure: {"value": 13.4, "unit": "mm"}
